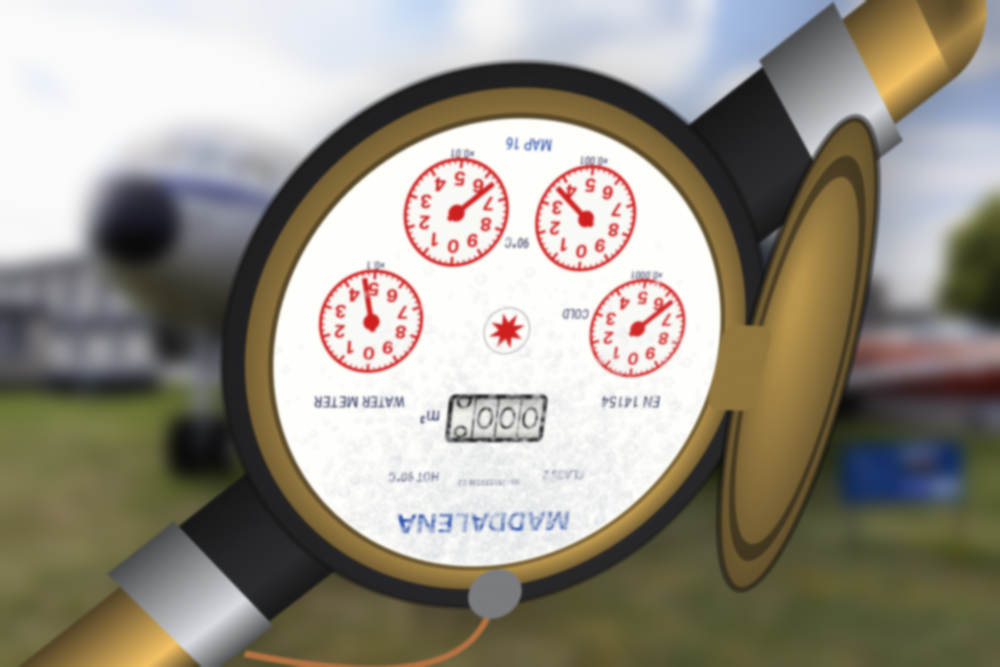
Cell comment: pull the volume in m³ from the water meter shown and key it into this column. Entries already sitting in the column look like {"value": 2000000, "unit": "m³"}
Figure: {"value": 8.4636, "unit": "m³"}
